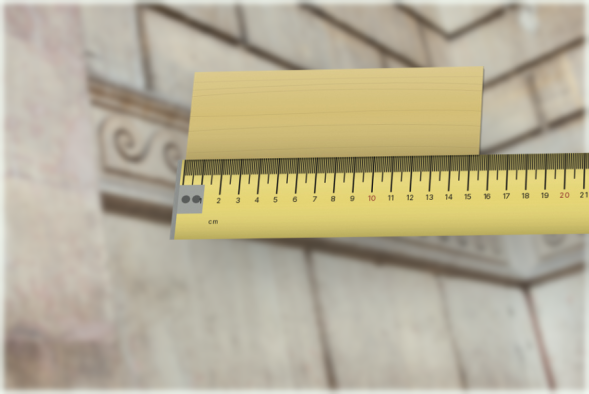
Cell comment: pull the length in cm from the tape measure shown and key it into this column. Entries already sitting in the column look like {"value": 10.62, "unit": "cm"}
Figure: {"value": 15.5, "unit": "cm"}
